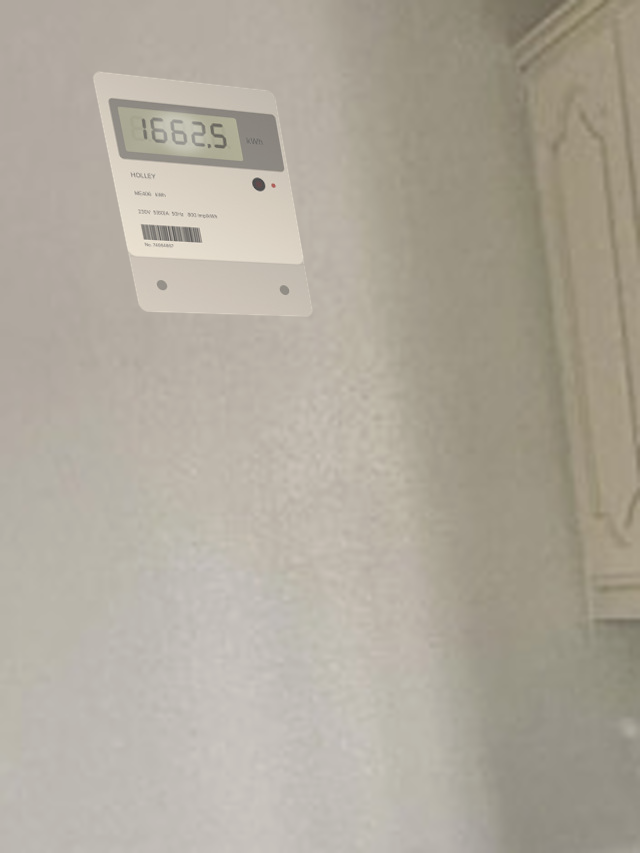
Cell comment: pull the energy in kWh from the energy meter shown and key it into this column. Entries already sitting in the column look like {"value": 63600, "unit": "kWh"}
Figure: {"value": 1662.5, "unit": "kWh"}
